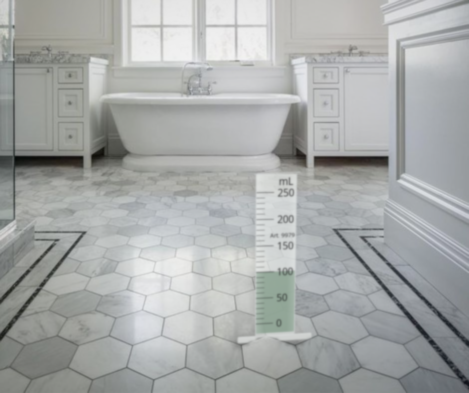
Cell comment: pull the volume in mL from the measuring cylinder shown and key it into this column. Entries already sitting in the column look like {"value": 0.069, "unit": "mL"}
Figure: {"value": 100, "unit": "mL"}
